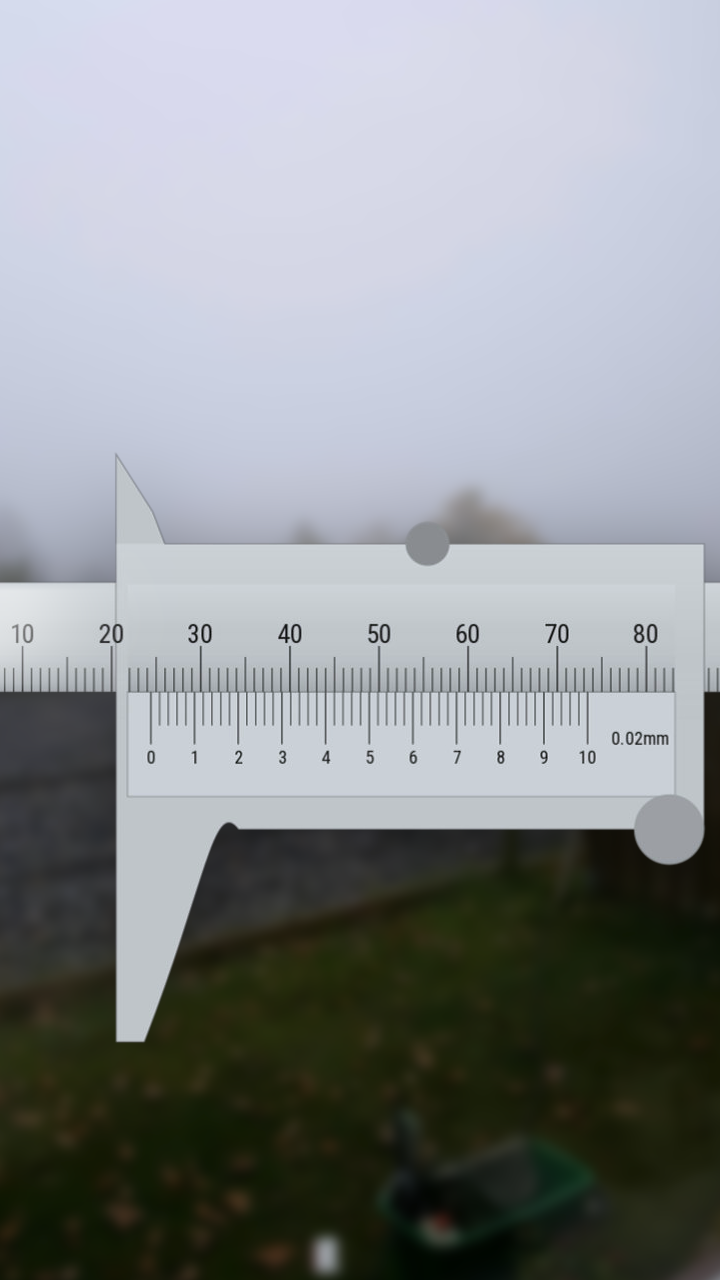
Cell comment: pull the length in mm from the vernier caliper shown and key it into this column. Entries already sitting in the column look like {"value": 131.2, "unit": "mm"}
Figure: {"value": 24.4, "unit": "mm"}
